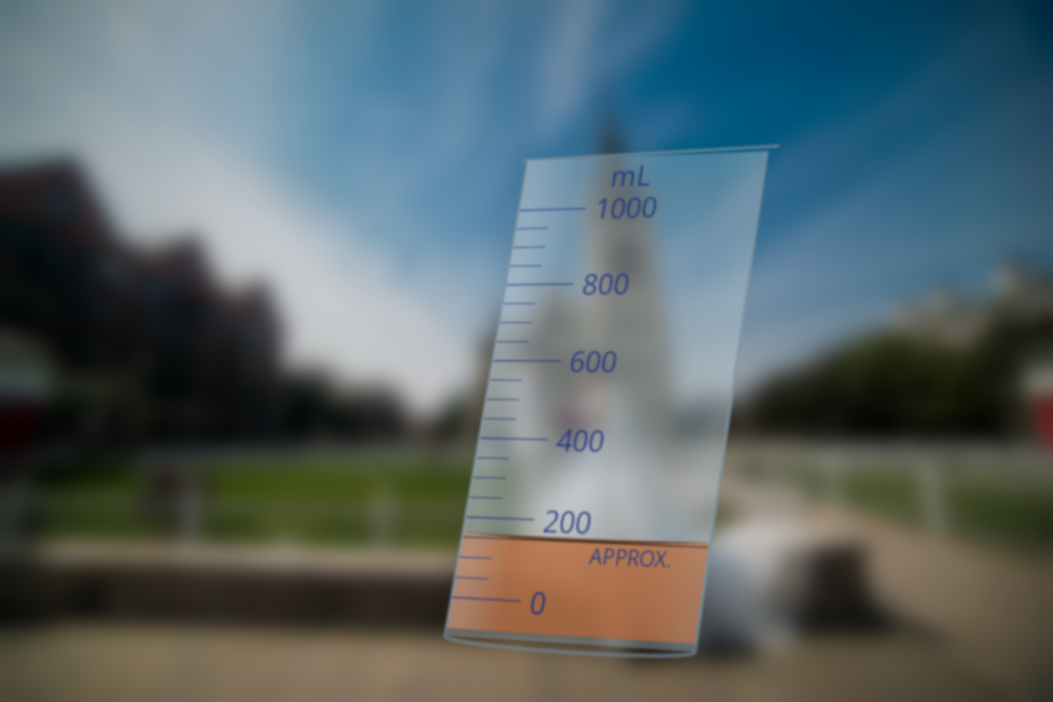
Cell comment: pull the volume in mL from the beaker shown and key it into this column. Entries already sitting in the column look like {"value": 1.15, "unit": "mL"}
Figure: {"value": 150, "unit": "mL"}
